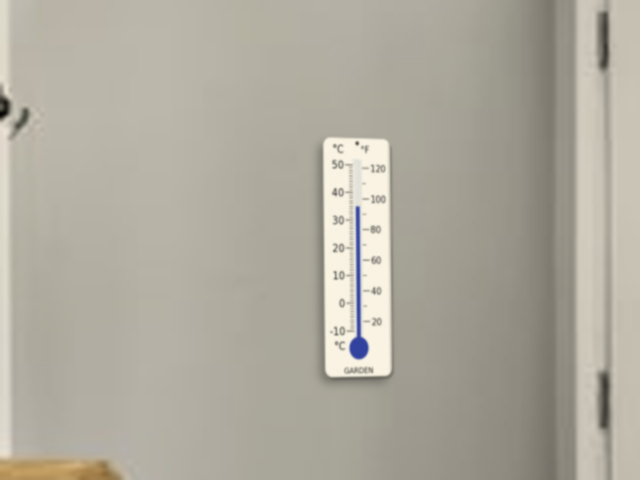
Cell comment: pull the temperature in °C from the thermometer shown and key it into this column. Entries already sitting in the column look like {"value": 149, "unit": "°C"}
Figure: {"value": 35, "unit": "°C"}
